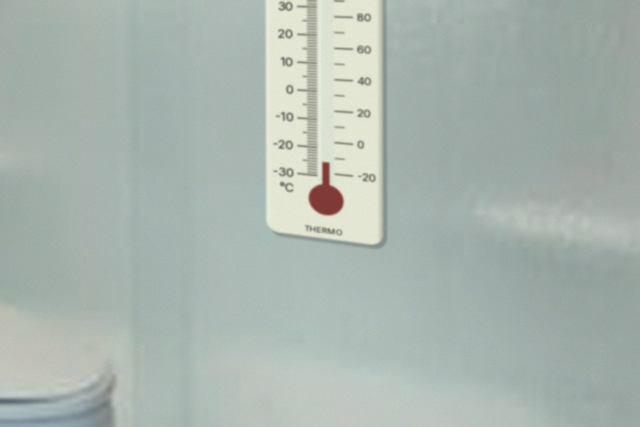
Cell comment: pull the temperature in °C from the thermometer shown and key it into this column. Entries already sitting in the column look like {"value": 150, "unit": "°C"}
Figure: {"value": -25, "unit": "°C"}
